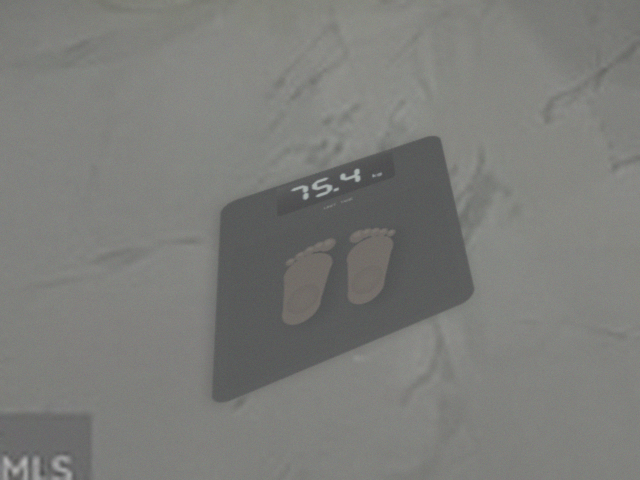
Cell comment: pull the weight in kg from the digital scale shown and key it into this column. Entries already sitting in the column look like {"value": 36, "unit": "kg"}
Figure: {"value": 75.4, "unit": "kg"}
